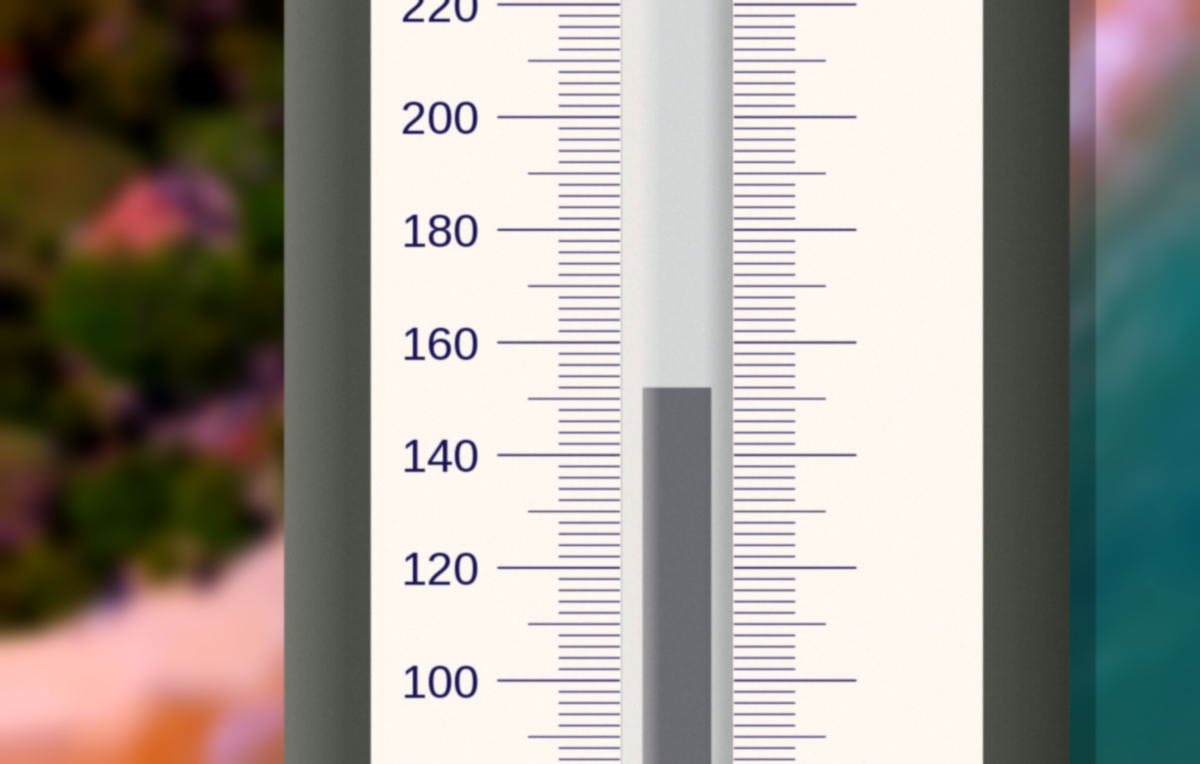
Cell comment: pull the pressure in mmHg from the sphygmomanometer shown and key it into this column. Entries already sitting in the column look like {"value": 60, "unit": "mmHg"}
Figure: {"value": 152, "unit": "mmHg"}
